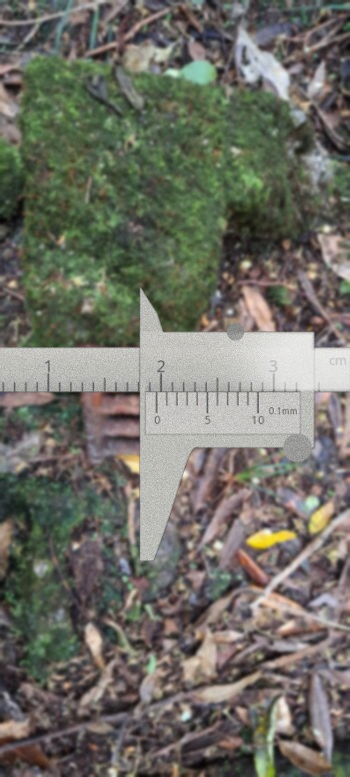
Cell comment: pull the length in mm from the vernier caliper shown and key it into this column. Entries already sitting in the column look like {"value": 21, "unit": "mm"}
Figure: {"value": 19.6, "unit": "mm"}
